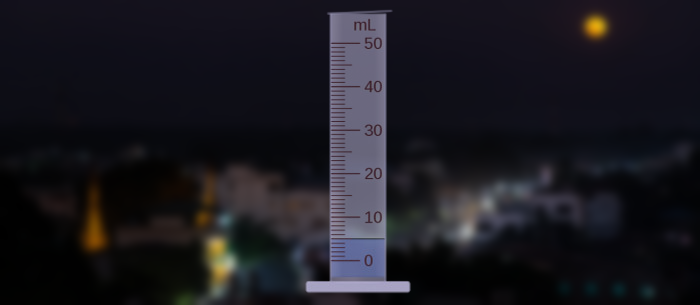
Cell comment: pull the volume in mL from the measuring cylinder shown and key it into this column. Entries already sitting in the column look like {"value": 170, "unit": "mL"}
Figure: {"value": 5, "unit": "mL"}
